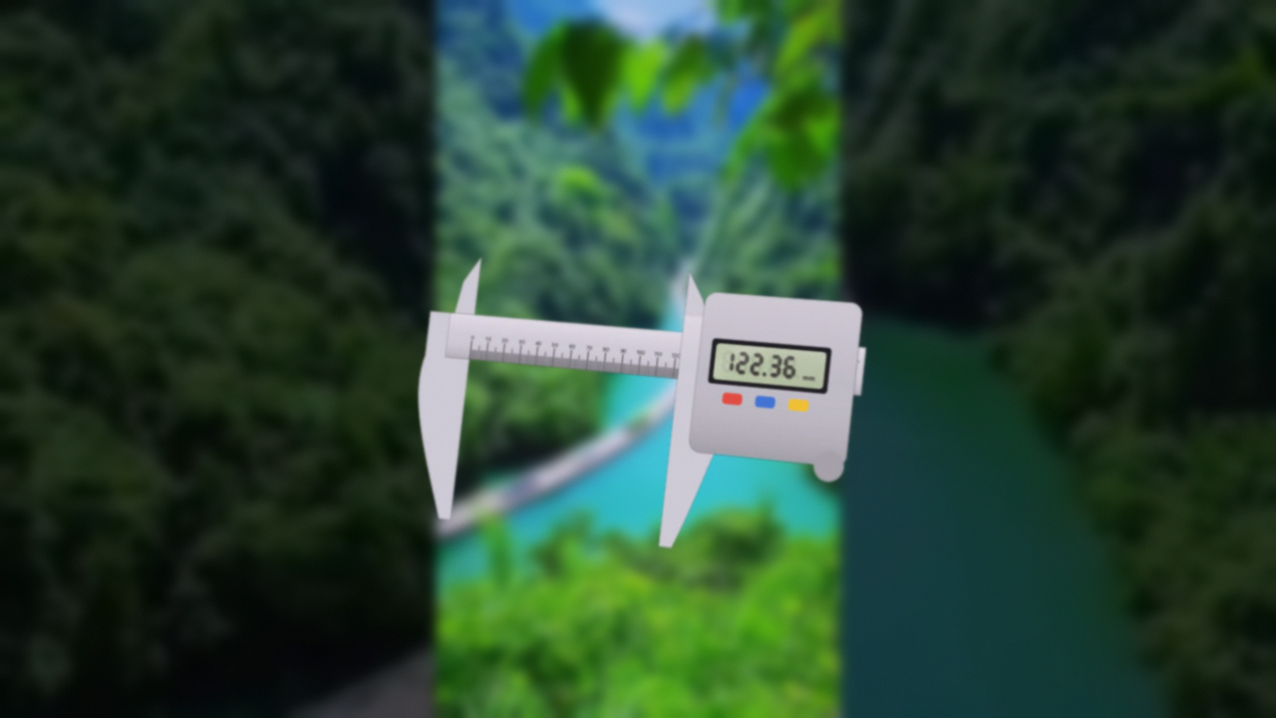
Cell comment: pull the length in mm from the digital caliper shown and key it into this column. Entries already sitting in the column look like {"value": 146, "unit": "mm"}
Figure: {"value": 122.36, "unit": "mm"}
